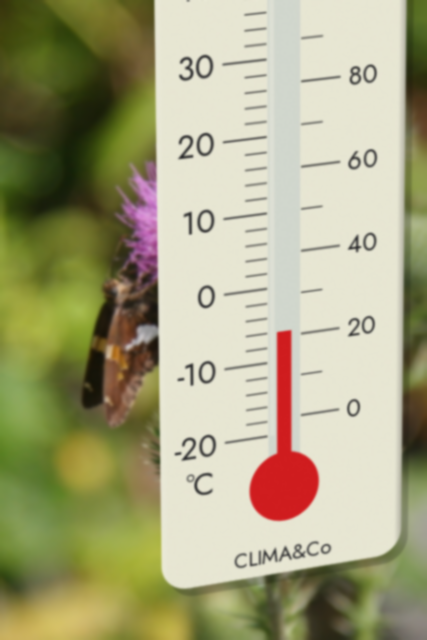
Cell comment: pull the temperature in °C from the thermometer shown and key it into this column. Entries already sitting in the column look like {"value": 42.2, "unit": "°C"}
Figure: {"value": -6, "unit": "°C"}
